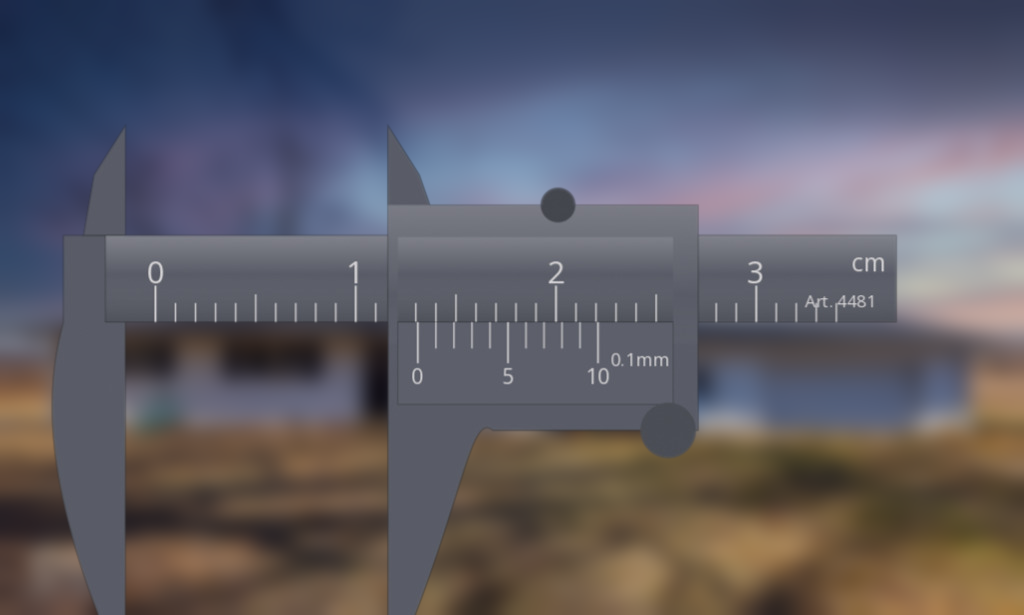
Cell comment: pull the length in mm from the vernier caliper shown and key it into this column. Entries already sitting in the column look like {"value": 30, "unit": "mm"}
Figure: {"value": 13.1, "unit": "mm"}
